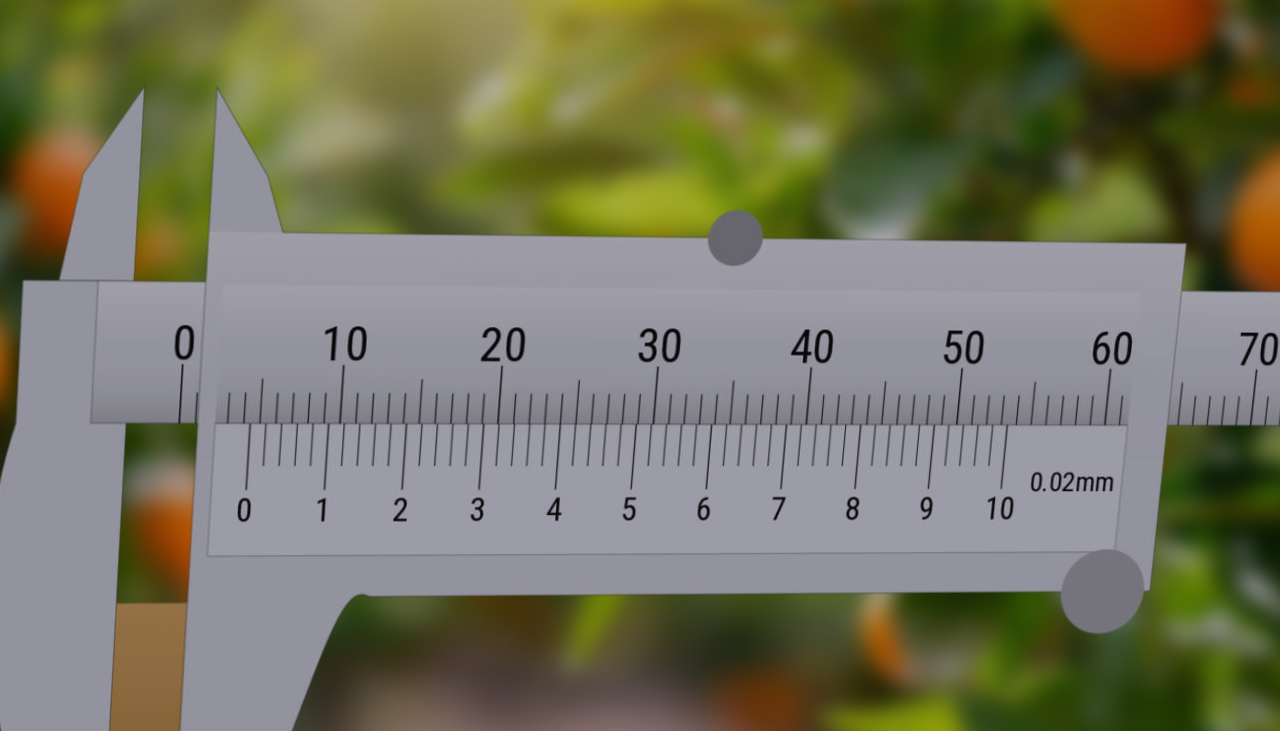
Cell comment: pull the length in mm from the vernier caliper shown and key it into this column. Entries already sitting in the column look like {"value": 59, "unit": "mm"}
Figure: {"value": 4.4, "unit": "mm"}
